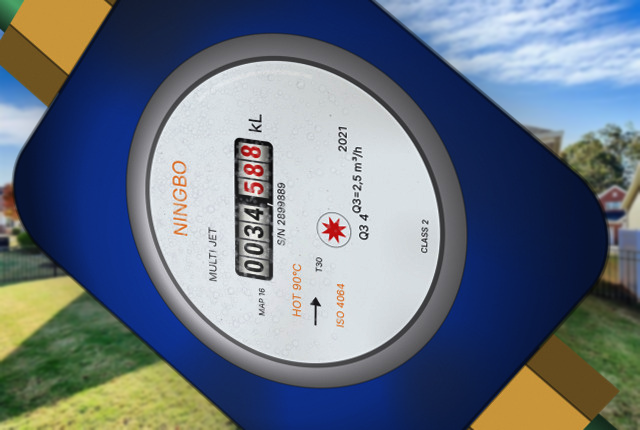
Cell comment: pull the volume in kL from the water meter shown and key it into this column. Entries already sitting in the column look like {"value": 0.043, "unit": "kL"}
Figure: {"value": 34.588, "unit": "kL"}
